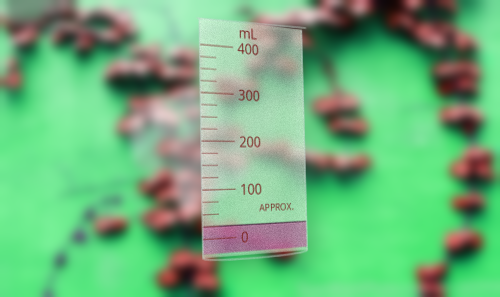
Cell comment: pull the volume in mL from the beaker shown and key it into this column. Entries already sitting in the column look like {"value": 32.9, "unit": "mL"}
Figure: {"value": 25, "unit": "mL"}
